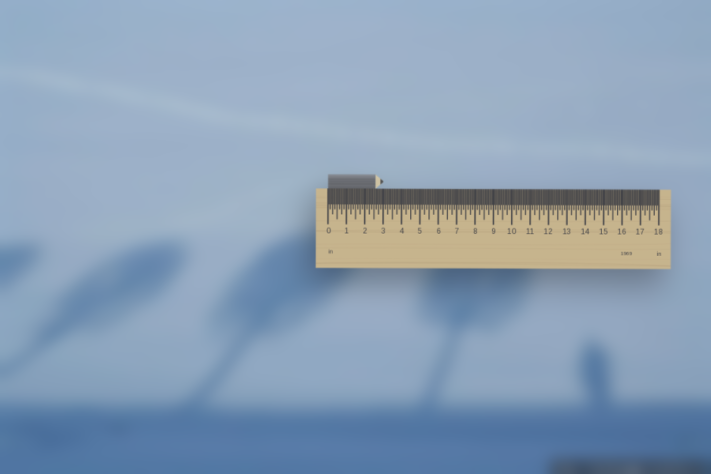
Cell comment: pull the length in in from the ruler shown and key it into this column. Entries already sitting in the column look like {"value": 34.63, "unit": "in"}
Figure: {"value": 3, "unit": "in"}
